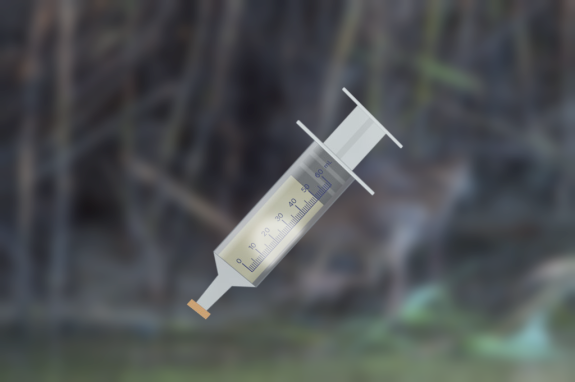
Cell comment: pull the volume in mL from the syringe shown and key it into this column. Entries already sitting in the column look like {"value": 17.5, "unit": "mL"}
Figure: {"value": 50, "unit": "mL"}
